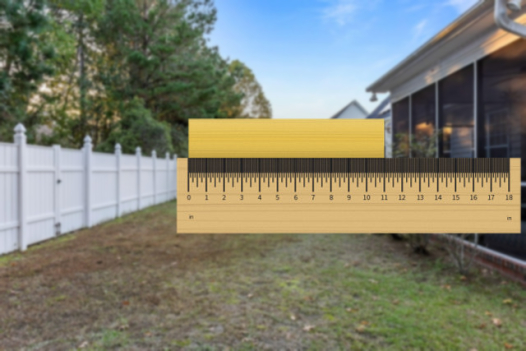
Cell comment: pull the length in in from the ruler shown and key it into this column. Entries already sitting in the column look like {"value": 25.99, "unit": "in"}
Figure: {"value": 11, "unit": "in"}
